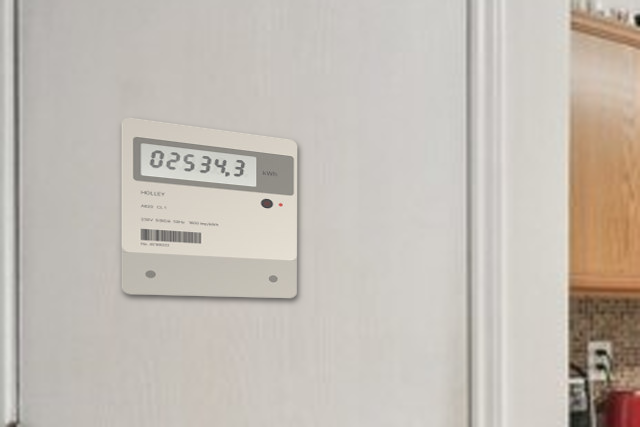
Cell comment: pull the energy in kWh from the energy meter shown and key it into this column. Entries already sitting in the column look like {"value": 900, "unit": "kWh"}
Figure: {"value": 2534.3, "unit": "kWh"}
